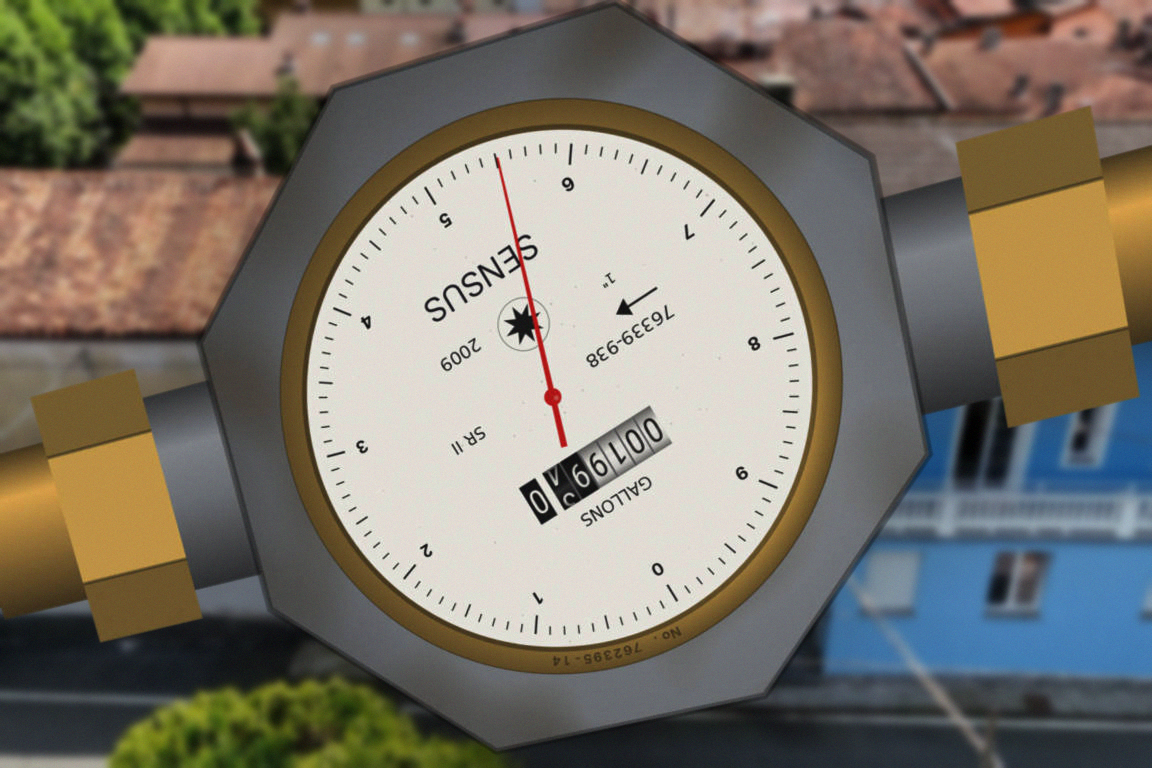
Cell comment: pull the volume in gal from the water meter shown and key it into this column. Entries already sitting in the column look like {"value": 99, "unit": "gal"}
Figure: {"value": 19935.5, "unit": "gal"}
